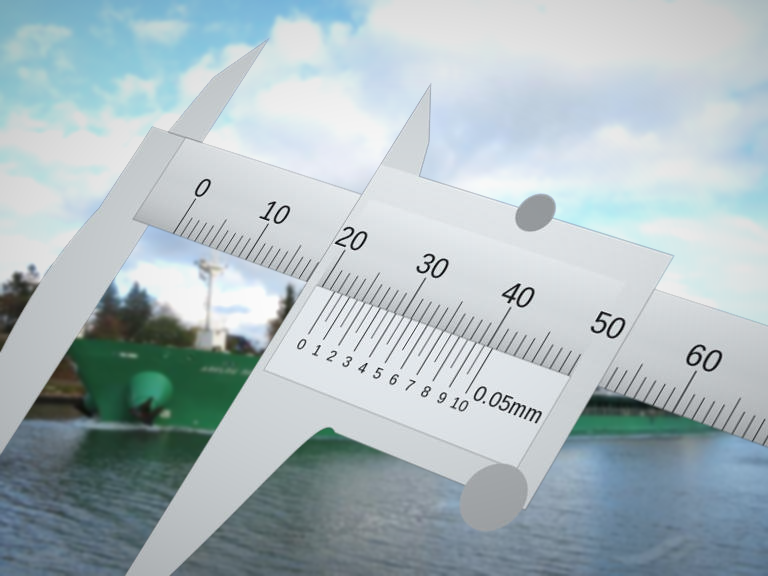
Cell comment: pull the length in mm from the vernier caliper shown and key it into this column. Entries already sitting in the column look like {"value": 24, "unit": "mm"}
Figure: {"value": 21.6, "unit": "mm"}
